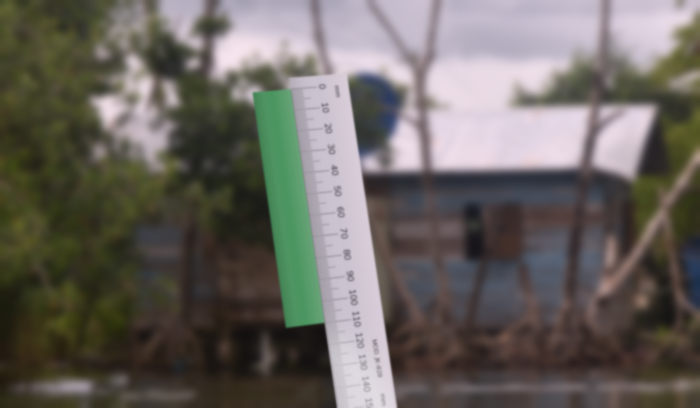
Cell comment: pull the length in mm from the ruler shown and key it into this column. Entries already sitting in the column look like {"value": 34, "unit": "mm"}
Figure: {"value": 110, "unit": "mm"}
